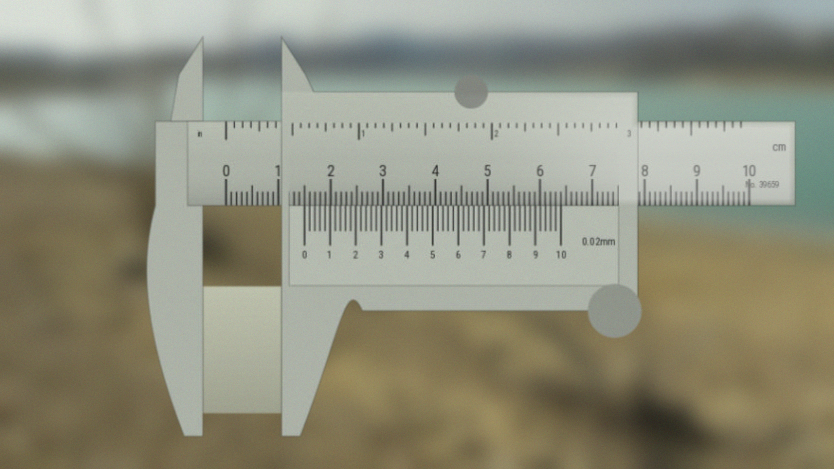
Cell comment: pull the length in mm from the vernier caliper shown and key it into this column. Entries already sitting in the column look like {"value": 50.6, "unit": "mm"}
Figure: {"value": 15.0, "unit": "mm"}
